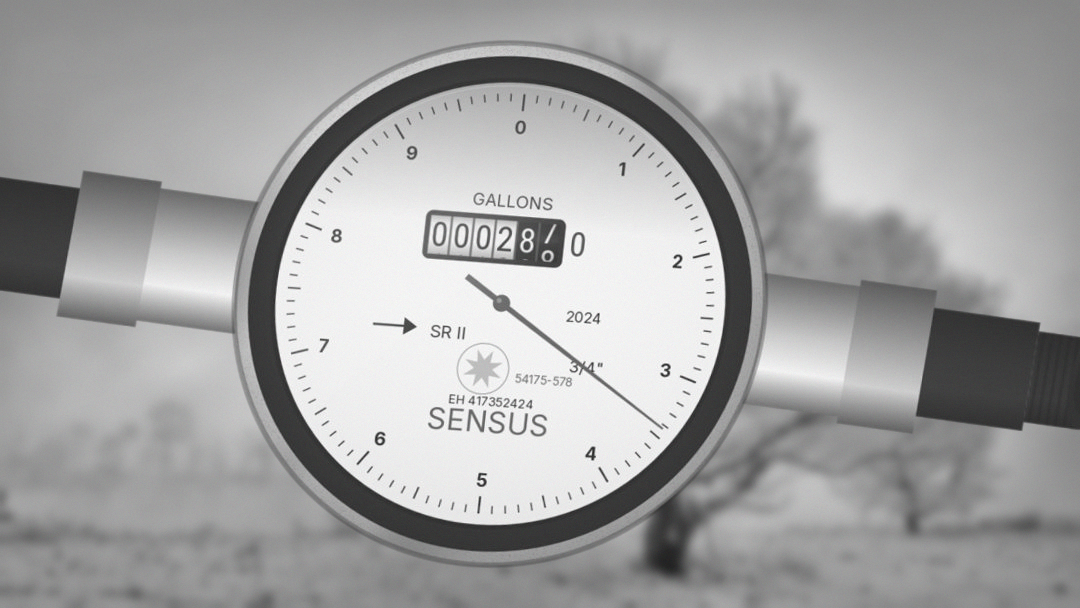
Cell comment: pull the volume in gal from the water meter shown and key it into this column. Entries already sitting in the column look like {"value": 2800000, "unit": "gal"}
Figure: {"value": 2873.4, "unit": "gal"}
